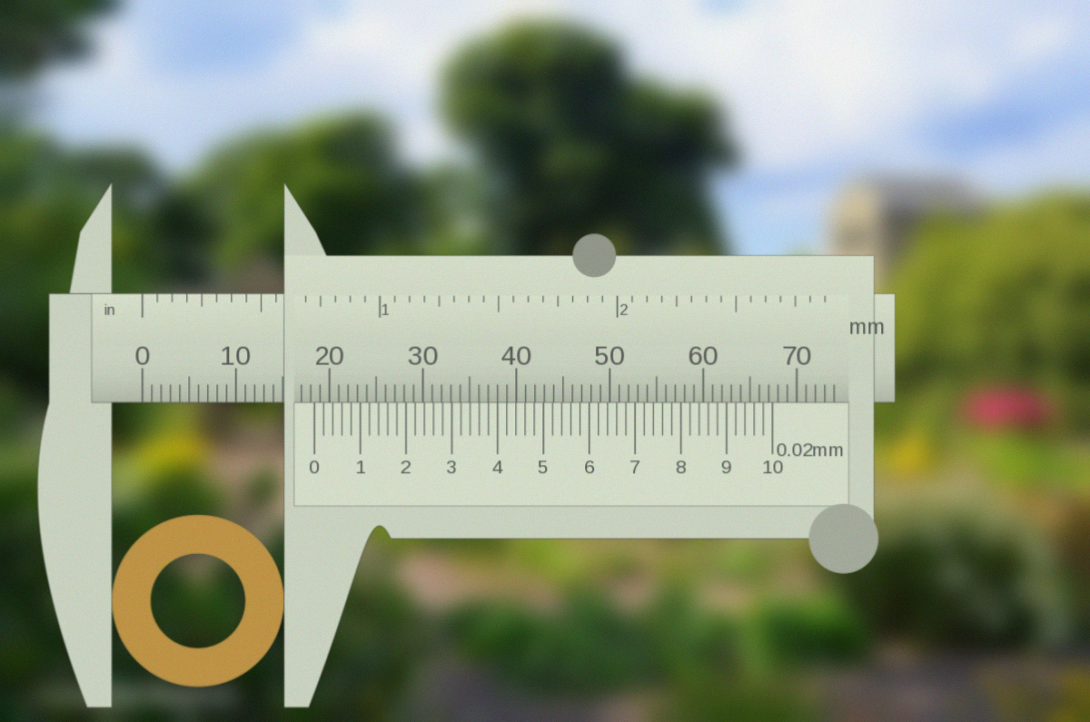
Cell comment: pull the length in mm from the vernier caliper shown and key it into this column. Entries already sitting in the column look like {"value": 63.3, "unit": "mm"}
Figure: {"value": 18.4, "unit": "mm"}
